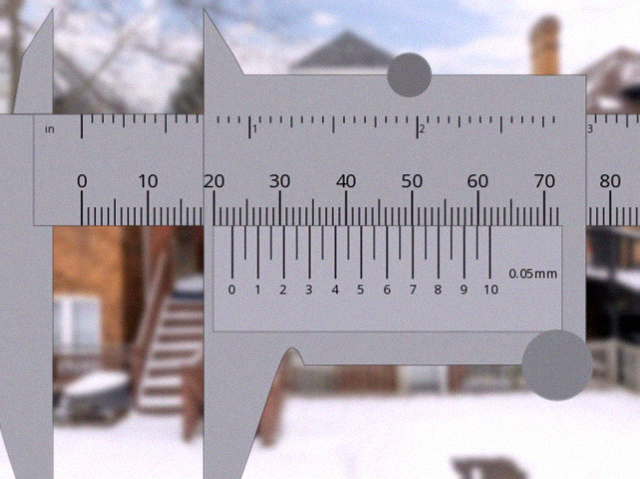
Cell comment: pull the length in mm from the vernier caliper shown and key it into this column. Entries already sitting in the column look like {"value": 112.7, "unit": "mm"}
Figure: {"value": 22.8, "unit": "mm"}
